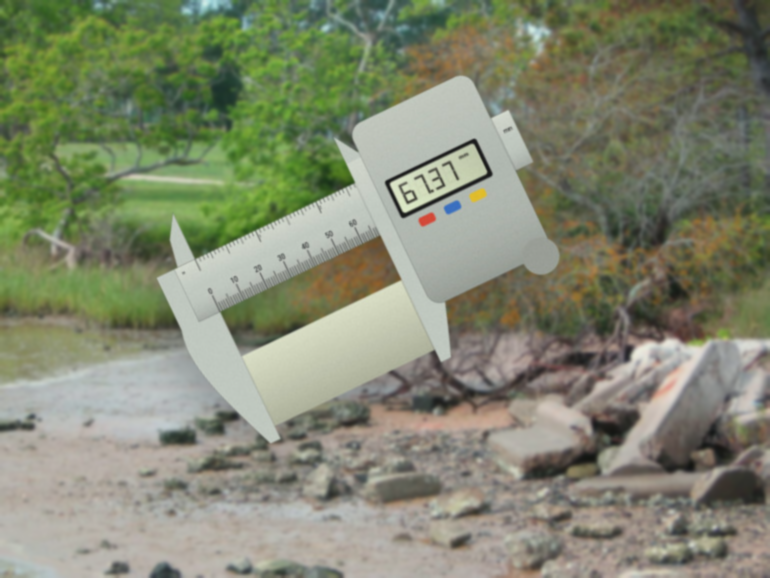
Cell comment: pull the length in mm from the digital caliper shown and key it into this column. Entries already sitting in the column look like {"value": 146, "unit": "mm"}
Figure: {"value": 67.37, "unit": "mm"}
